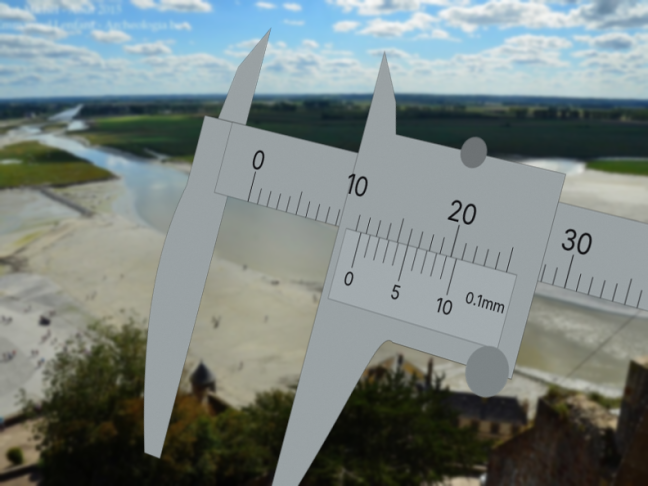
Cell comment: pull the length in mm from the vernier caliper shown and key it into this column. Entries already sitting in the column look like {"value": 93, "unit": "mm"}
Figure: {"value": 11.5, "unit": "mm"}
